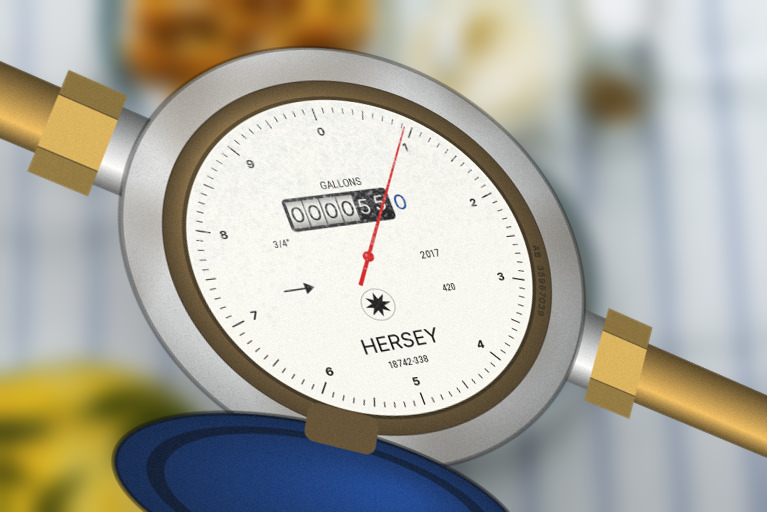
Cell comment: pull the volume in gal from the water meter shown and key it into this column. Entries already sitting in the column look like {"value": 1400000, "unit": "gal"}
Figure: {"value": 550.9, "unit": "gal"}
